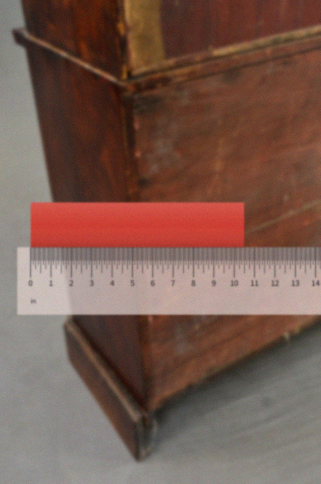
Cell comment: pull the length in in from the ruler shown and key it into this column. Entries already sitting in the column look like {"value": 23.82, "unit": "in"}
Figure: {"value": 10.5, "unit": "in"}
